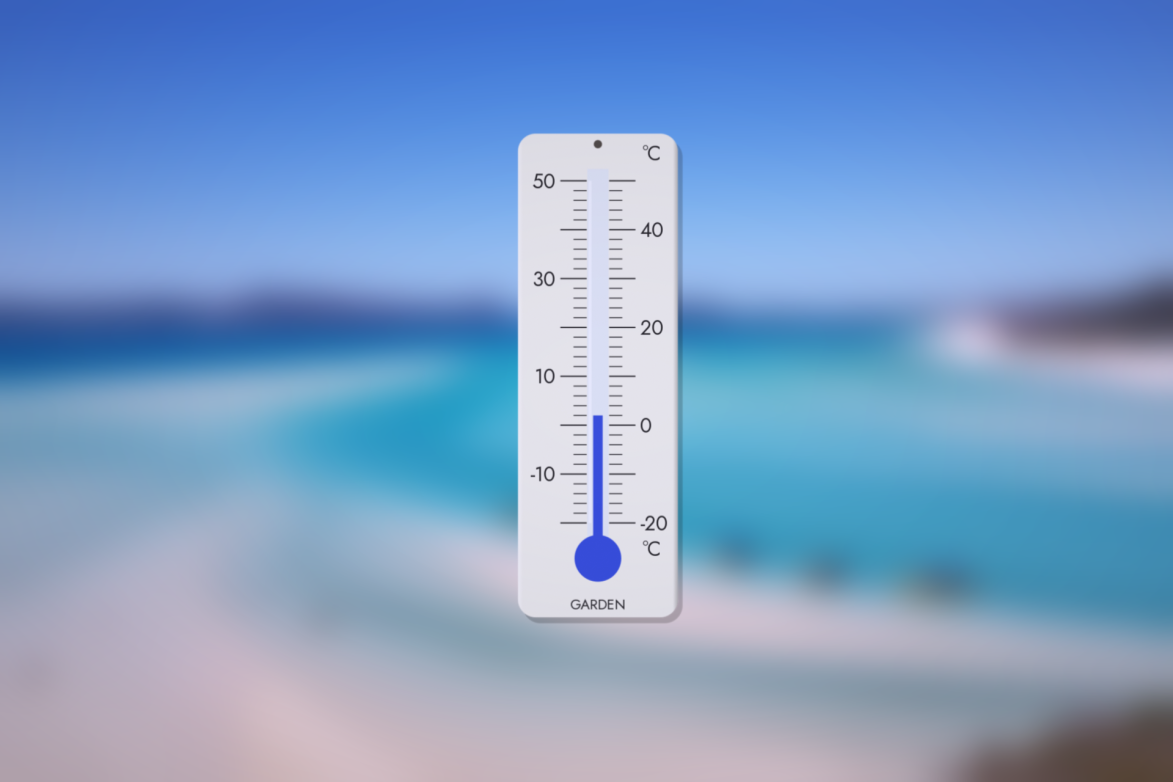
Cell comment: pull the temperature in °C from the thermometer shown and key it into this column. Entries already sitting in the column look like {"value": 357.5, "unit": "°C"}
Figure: {"value": 2, "unit": "°C"}
